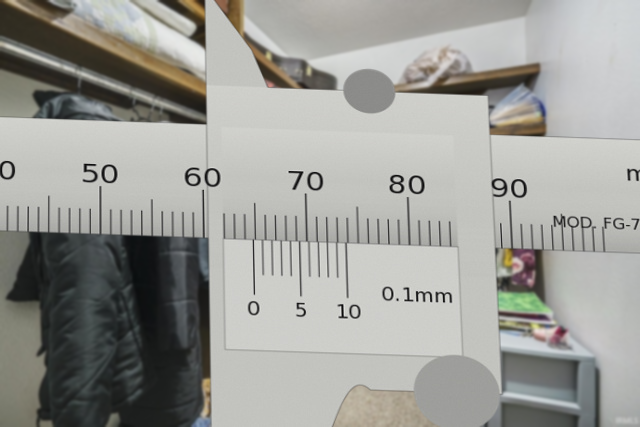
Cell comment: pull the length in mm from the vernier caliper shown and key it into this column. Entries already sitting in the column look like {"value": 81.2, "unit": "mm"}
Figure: {"value": 64.8, "unit": "mm"}
